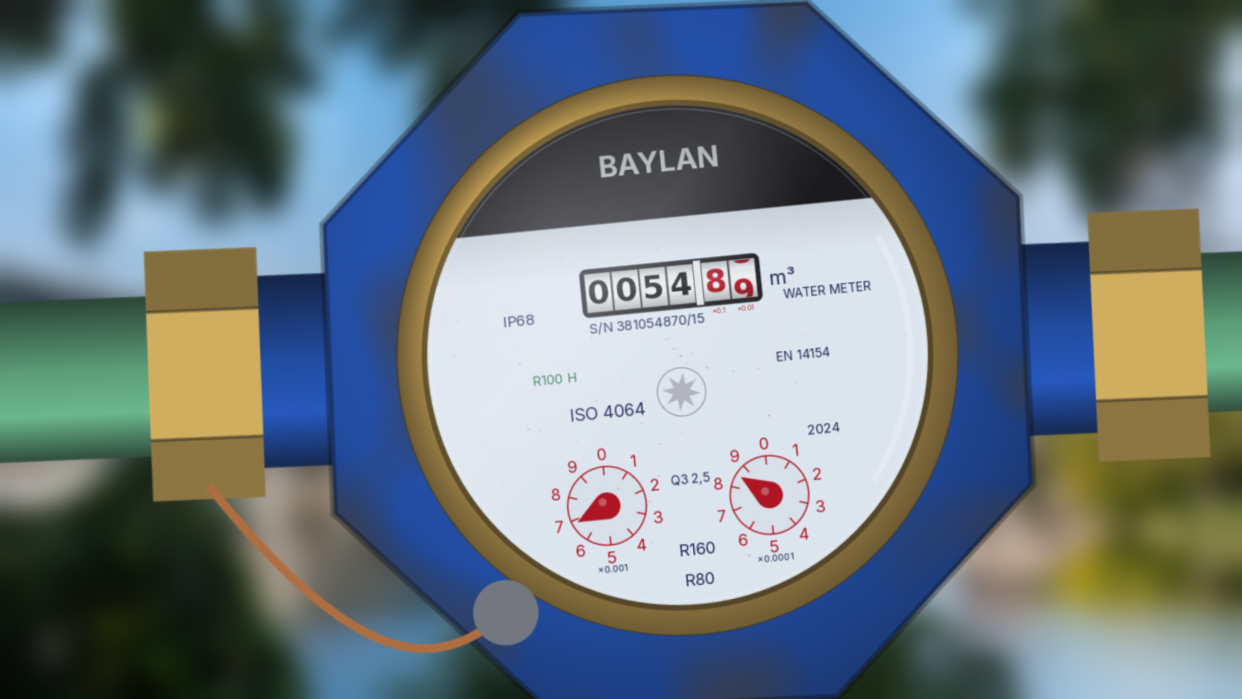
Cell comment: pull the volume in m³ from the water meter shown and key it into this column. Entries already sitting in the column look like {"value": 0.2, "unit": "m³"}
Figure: {"value": 54.8868, "unit": "m³"}
